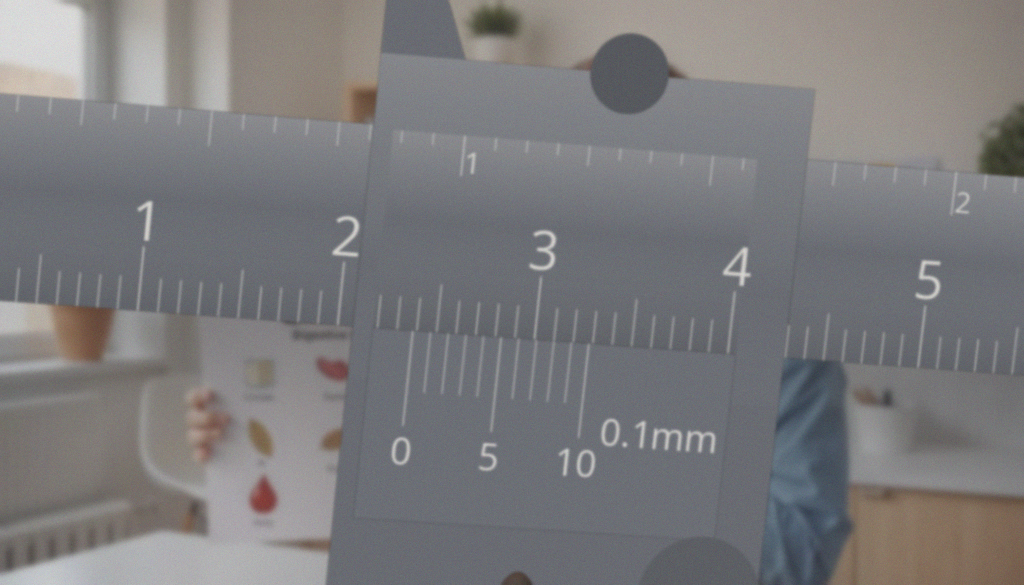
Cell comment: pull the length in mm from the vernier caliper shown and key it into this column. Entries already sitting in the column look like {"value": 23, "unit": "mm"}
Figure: {"value": 23.8, "unit": "mm"}
